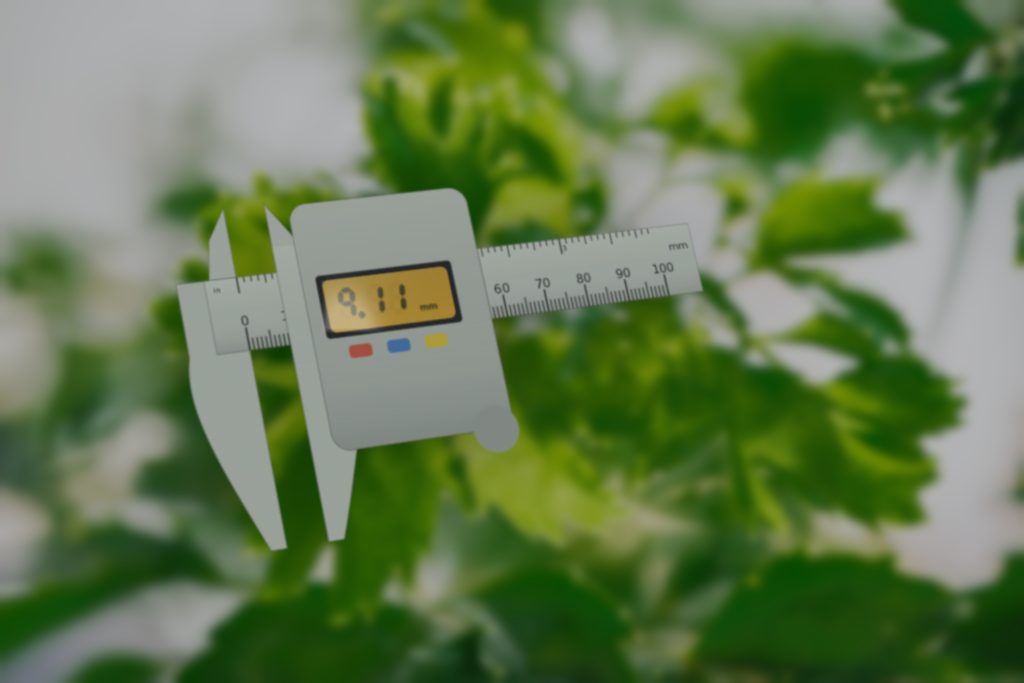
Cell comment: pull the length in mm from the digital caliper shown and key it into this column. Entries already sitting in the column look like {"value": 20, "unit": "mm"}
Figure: {"value": 9.11, "unit": "mm"}
